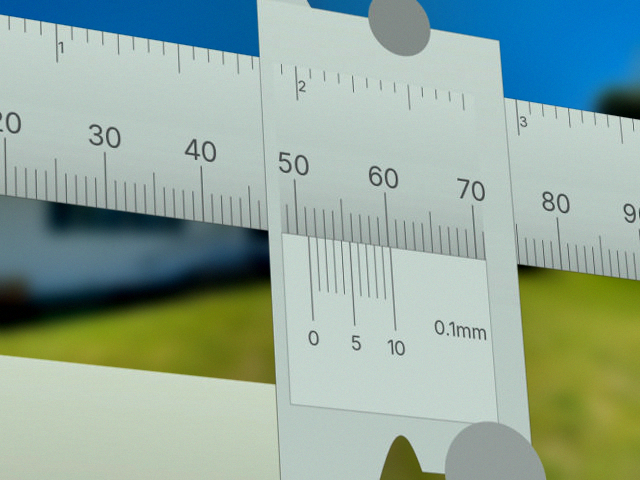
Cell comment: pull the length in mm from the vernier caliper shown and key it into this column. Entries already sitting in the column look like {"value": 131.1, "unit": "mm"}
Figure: {"value": 51.2, "unit": "mm"}
